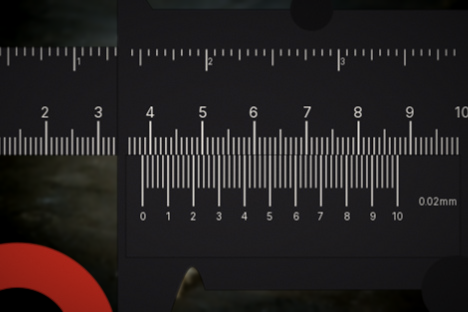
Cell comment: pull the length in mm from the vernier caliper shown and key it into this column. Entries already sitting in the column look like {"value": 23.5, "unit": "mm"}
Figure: {"value": 38.5, "unit": "mm"}
